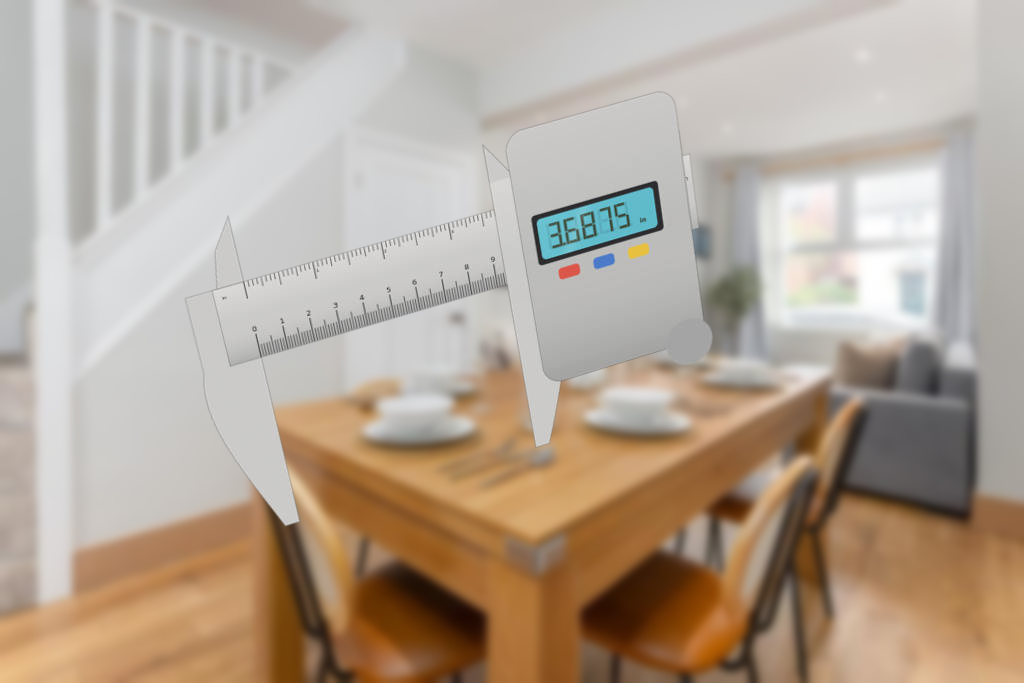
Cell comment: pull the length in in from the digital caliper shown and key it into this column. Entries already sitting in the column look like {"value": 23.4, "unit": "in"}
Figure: {"value": 3.6875, "unit": "in"}
